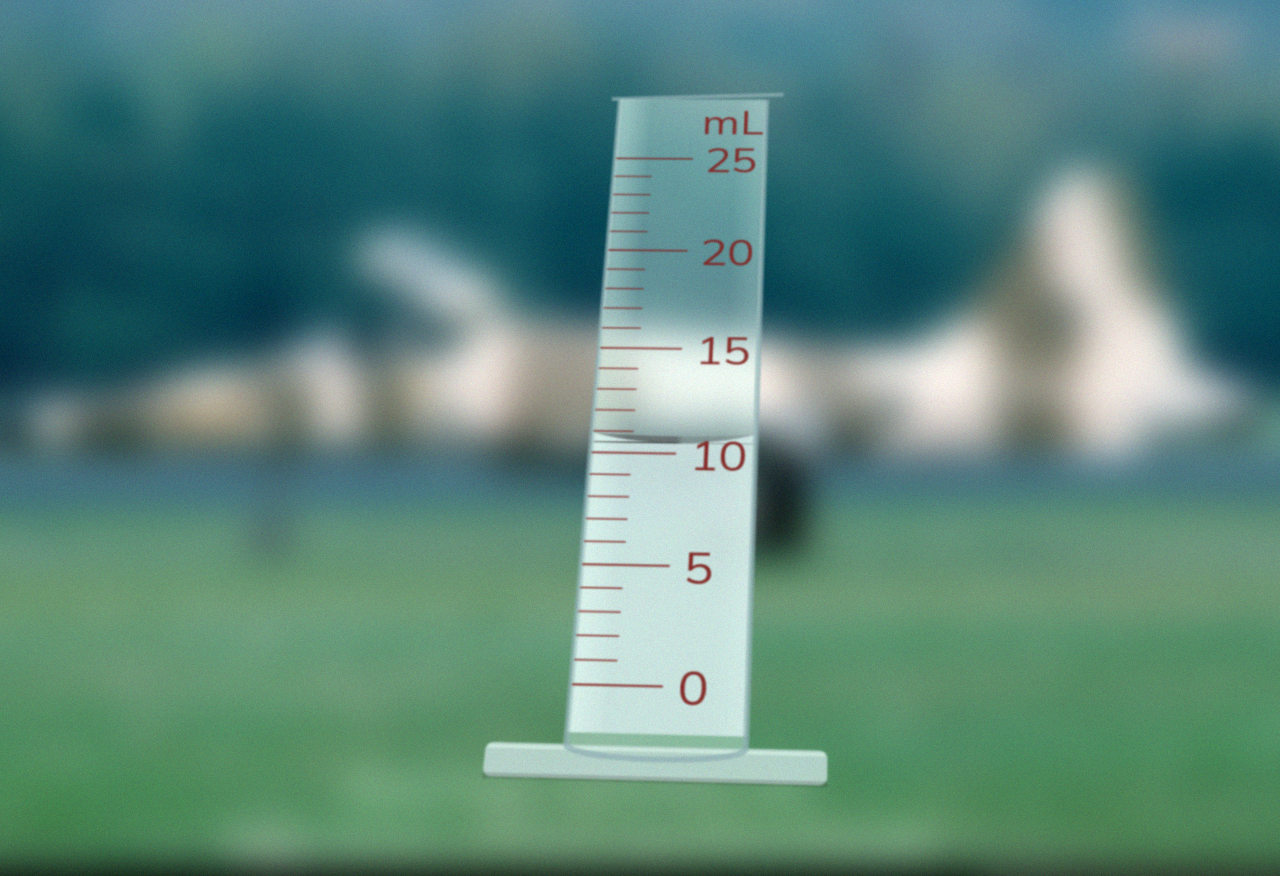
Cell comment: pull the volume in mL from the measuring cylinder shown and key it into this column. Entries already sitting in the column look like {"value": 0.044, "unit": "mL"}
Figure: {"value": 10.5, "unit": "mL"}
